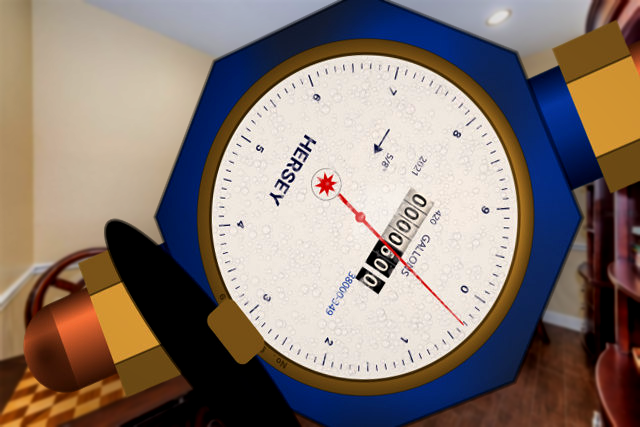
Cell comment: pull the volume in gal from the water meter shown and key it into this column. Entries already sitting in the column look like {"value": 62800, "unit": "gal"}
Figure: {"value": 600.3, "unit": "gal"}
